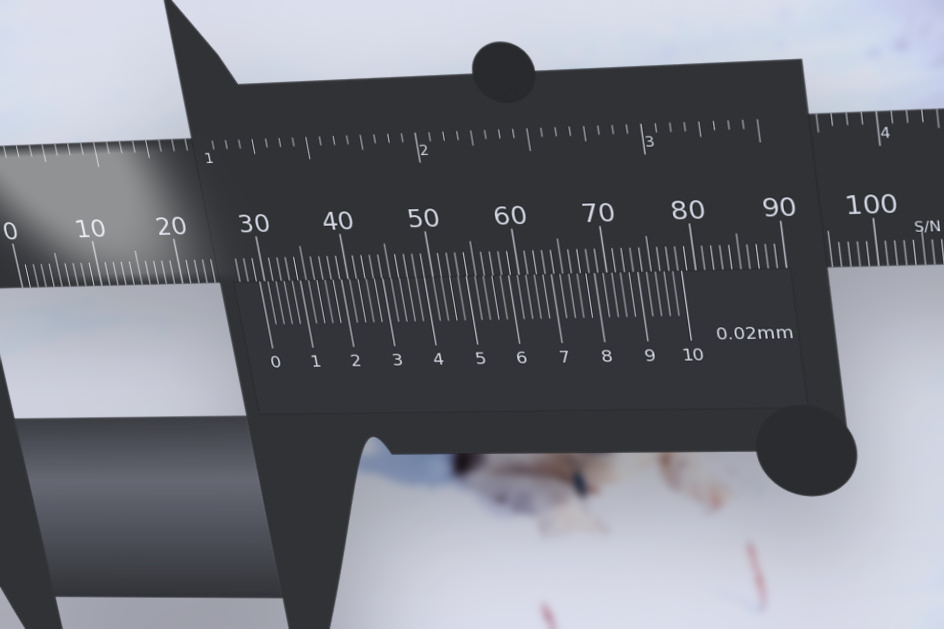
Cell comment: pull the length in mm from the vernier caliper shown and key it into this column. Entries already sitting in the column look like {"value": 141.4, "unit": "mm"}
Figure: {"value": 29.4, "unit": "mm"}
